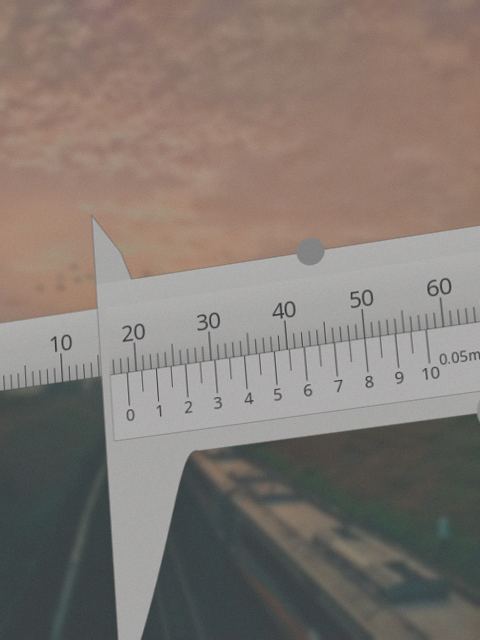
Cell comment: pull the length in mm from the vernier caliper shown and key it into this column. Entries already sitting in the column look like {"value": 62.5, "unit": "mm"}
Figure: {"value": 18.8, "unit": "mm"}
